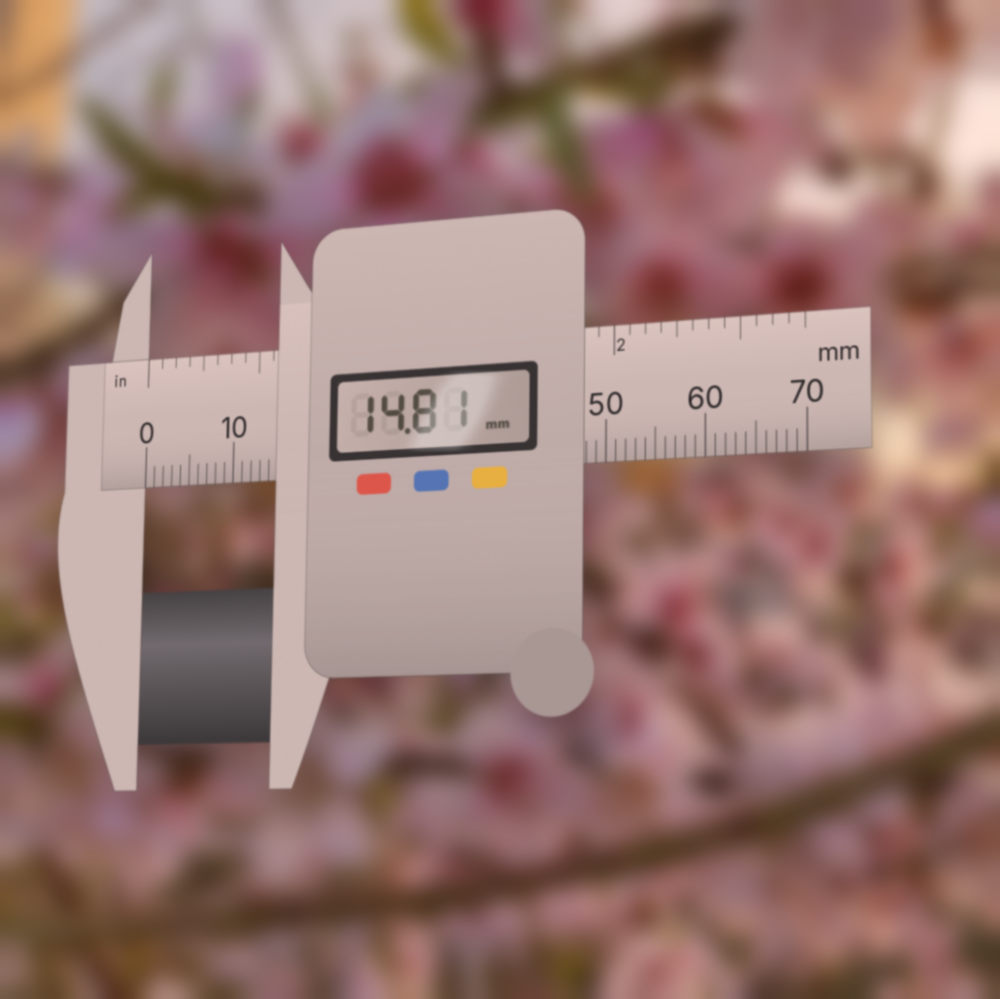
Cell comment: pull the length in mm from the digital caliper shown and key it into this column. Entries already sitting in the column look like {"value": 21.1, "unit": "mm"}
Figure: {"value": 14.81, "unit": "mm"}
